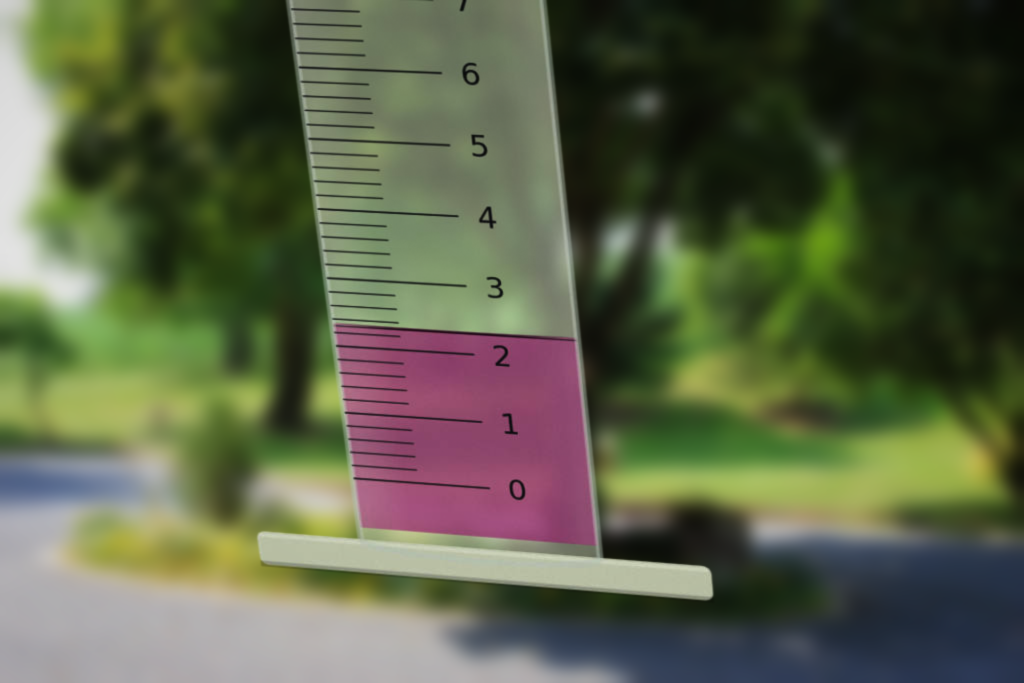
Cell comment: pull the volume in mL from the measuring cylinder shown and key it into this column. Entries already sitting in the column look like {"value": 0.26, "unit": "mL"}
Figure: {"value": 2.3, "unit": "mL"}
